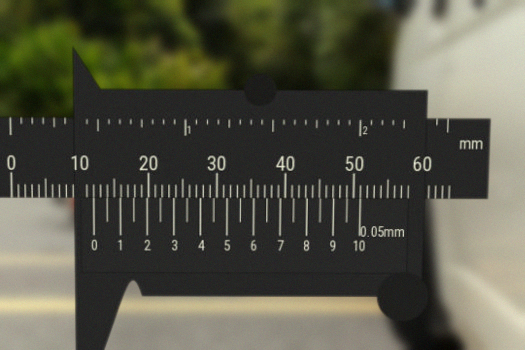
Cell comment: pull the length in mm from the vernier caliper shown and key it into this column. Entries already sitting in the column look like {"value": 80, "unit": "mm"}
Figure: {"value": 12.0, "unit": "mm"}
